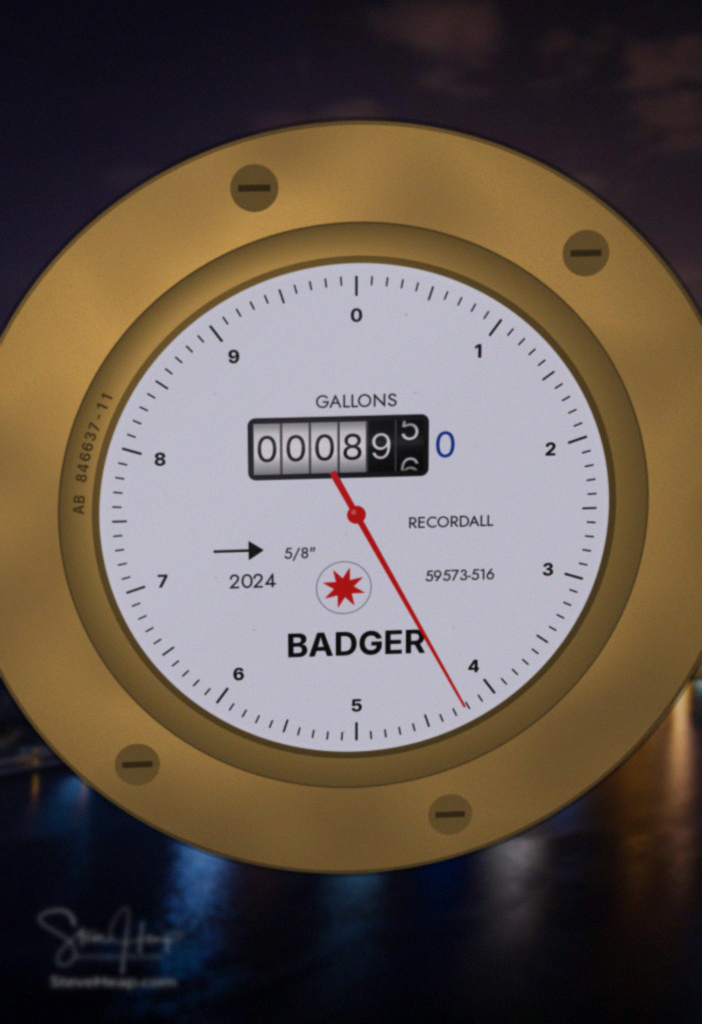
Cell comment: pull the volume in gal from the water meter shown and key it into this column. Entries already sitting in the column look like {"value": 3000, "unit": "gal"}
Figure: {"value": 8954.2, "unit": "gal"}
